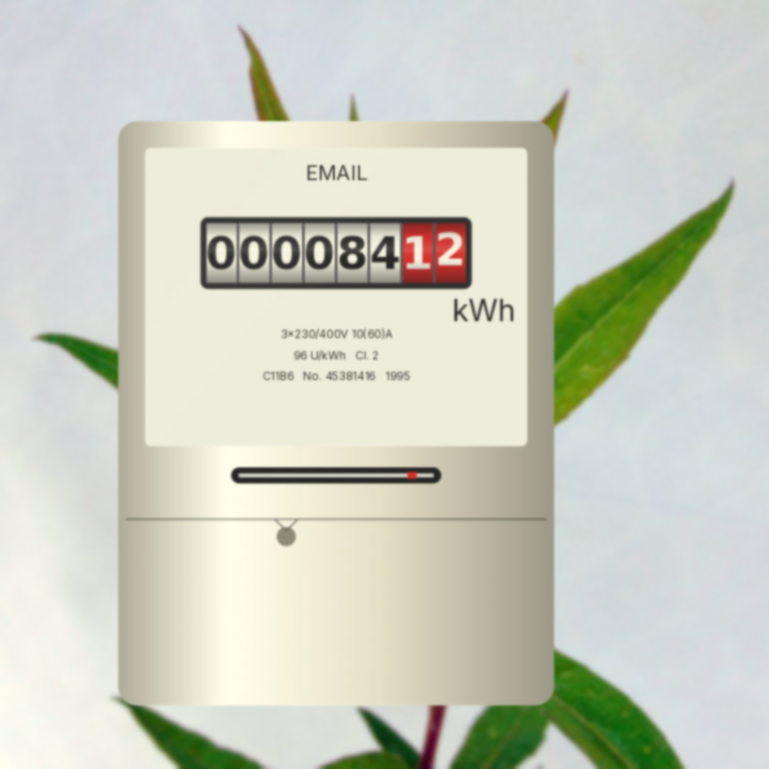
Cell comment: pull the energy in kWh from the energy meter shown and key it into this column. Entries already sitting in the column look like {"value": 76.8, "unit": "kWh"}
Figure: {"value": 84.12, "unit": "kWh"}
